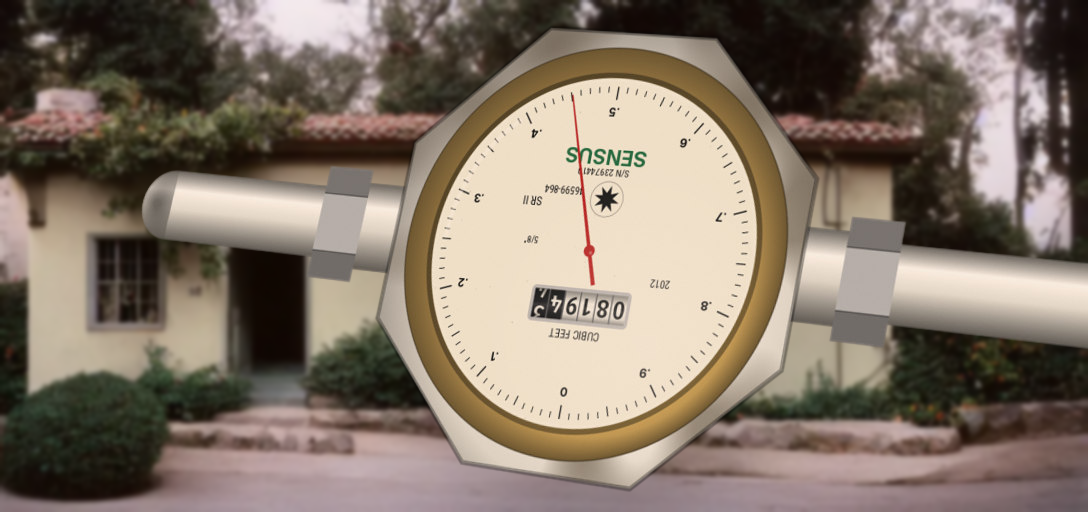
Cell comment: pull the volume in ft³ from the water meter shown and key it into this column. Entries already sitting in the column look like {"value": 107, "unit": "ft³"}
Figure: {"value": 81943.45, "unit": "ft³"}
